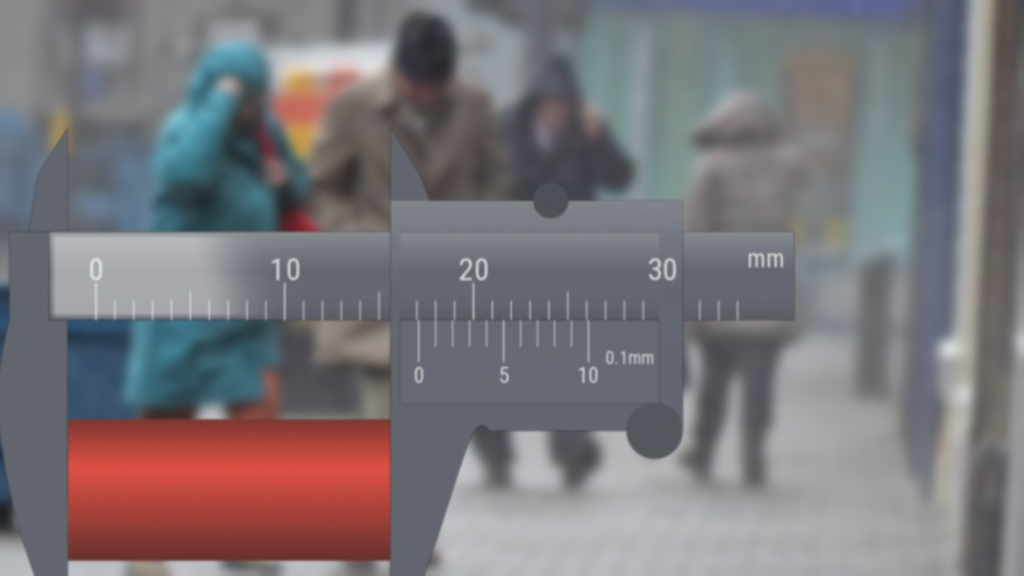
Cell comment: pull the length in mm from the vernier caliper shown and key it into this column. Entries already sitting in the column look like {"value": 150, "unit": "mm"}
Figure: {"value": 17.1, "unit": "mm"}
